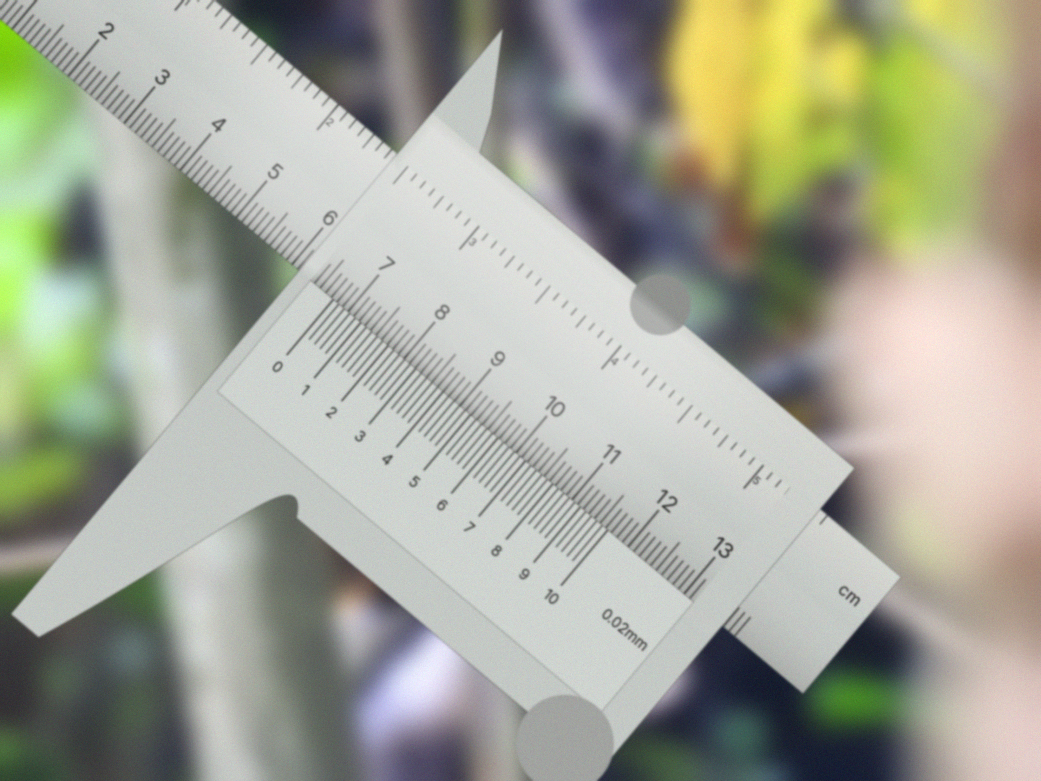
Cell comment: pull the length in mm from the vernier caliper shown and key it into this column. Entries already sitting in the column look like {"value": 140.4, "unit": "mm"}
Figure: {"value": 67.4, "unit": "mm"}
